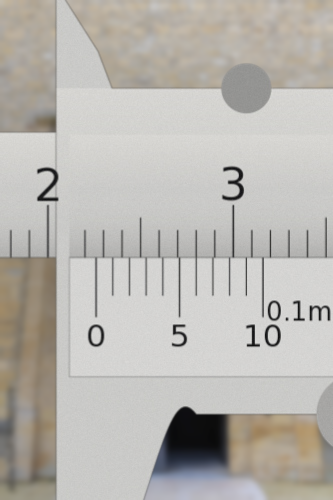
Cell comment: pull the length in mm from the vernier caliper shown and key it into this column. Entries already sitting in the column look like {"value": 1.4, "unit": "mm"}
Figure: {"value": 22.6, "unit": "mm"}
